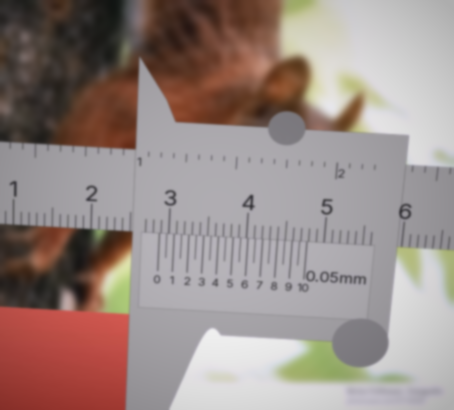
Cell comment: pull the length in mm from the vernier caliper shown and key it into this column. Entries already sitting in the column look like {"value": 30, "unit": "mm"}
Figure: {"value": 28.8, "unit": "mm"}
